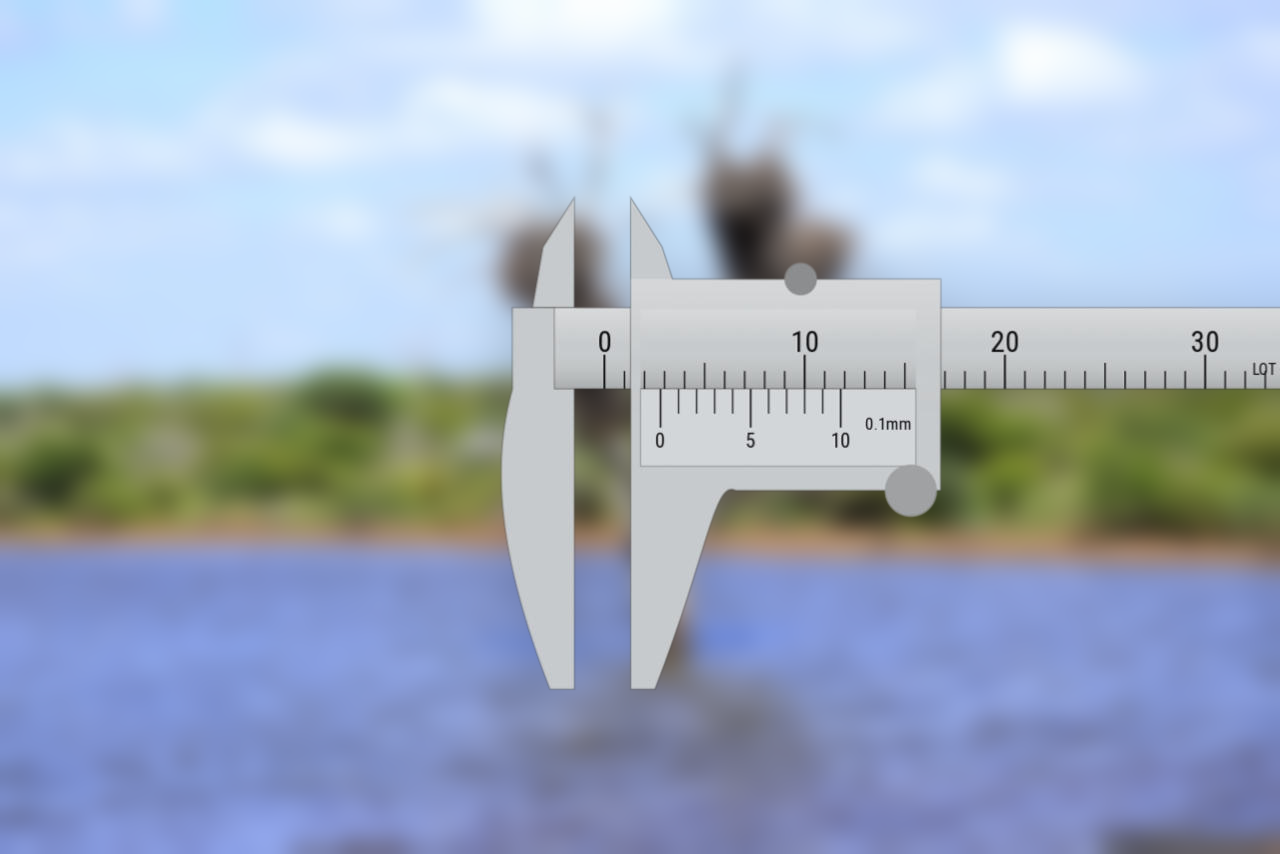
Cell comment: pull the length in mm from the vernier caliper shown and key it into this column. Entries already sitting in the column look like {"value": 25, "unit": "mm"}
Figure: {"value": 2.8, "unit": "mm"}
